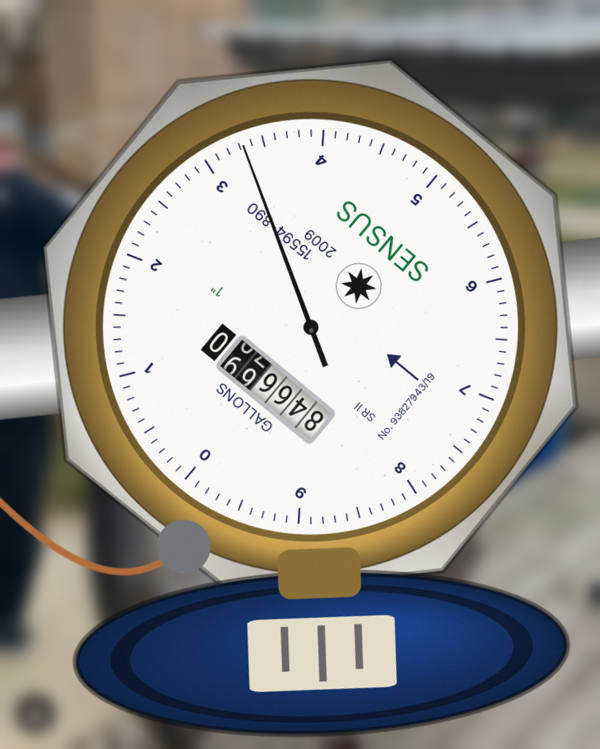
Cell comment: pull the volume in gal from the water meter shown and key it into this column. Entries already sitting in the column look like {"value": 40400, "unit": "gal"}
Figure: {"value": 8466693.3, "unit": "gal"}
